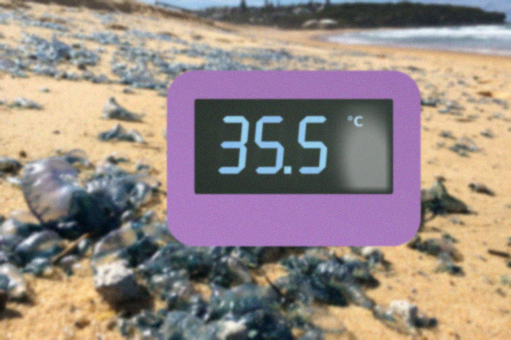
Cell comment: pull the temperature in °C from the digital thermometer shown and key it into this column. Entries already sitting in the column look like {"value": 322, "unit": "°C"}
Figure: {"value": 35.5, "unit": "°C"}
